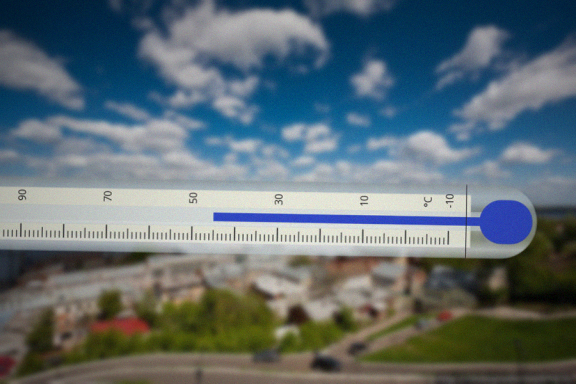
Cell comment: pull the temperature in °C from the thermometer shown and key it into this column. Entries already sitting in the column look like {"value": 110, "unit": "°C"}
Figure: {"value": 45, "unit": "°C"}
